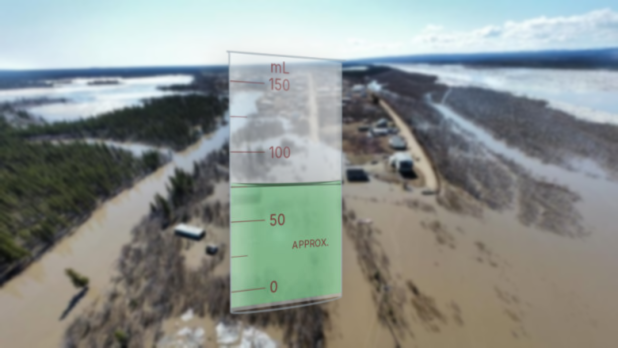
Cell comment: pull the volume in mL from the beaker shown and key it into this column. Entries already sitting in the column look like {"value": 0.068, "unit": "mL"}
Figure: {"value": 75, "unit": "mL"}
